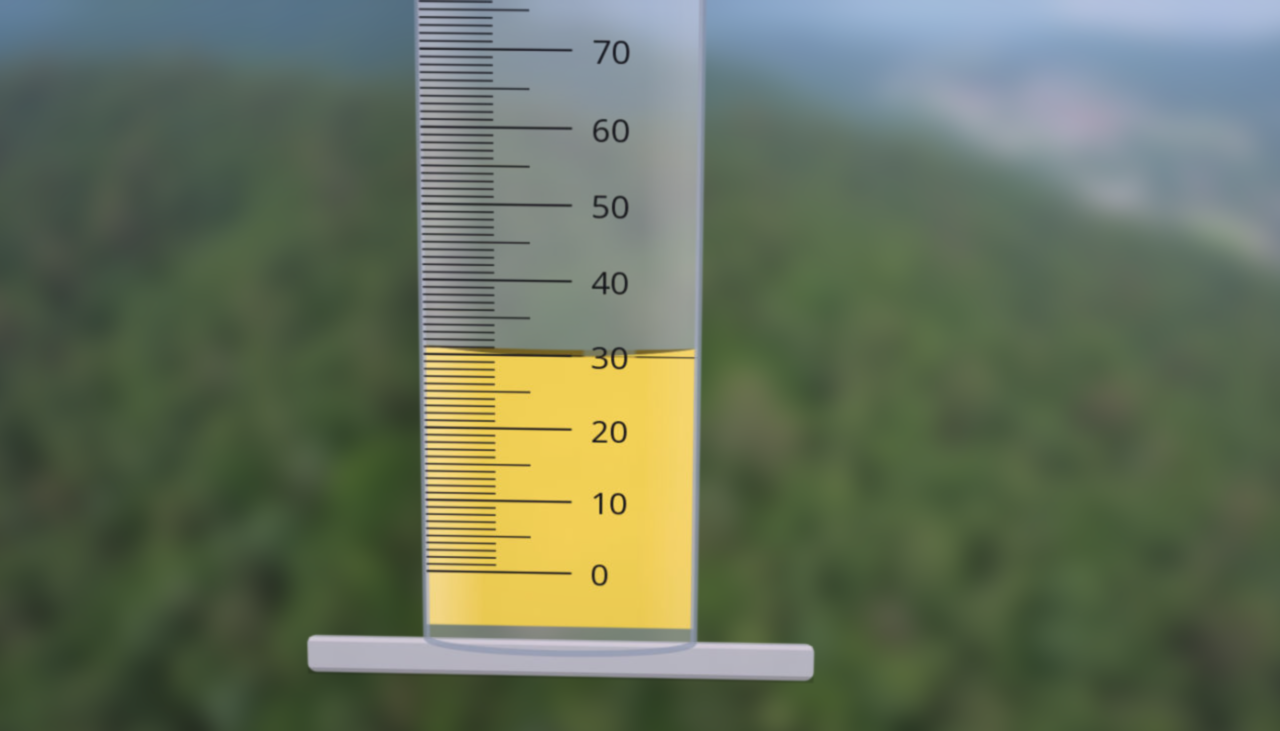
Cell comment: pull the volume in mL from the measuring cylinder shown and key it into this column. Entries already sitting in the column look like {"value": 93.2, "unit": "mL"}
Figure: {"value": 30, "unit": "mL"}
